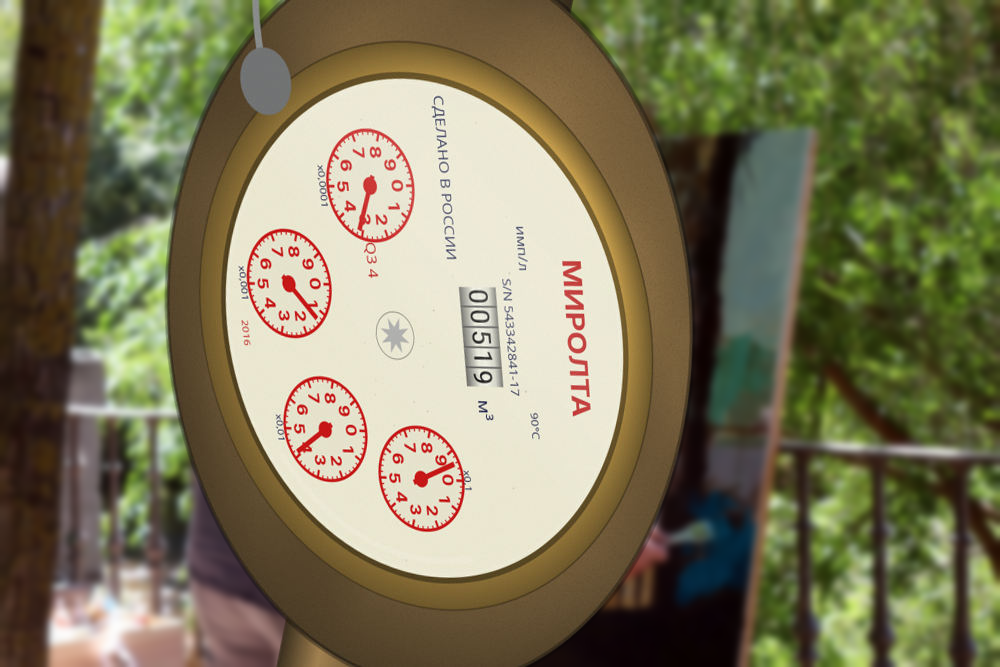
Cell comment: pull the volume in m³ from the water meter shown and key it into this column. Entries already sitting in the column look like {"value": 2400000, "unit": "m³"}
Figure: {"value": 518.9413, "unit": "m³"}
